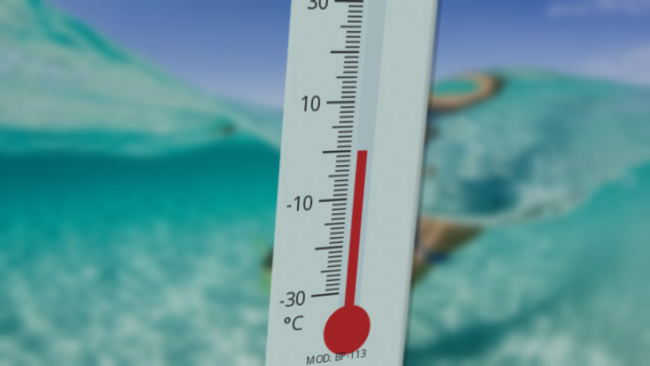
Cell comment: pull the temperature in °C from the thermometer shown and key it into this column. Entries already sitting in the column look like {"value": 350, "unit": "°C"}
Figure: {"value": 0, "unit": "°C"}
